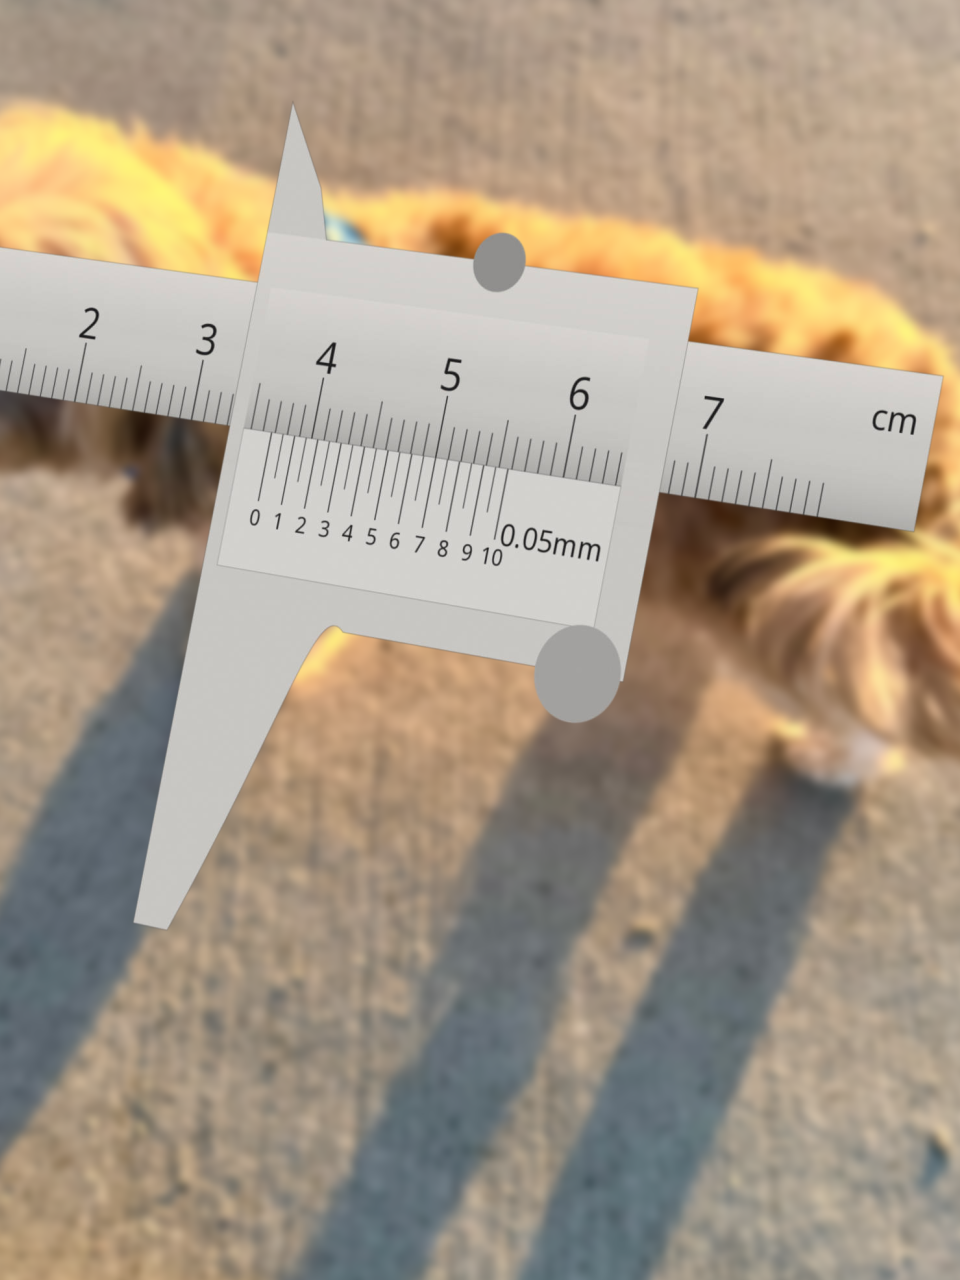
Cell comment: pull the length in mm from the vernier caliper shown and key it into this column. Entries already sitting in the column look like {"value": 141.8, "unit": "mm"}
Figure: {"value": 36.7, "unit": "mm"}
